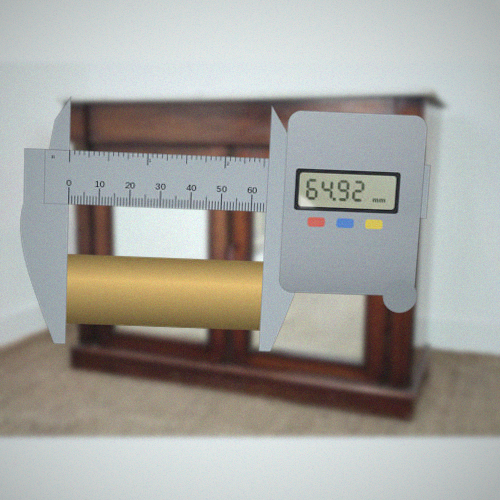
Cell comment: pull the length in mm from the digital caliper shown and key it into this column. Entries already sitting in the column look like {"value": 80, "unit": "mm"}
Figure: {"value": 64.92, "unit": "mm"}
